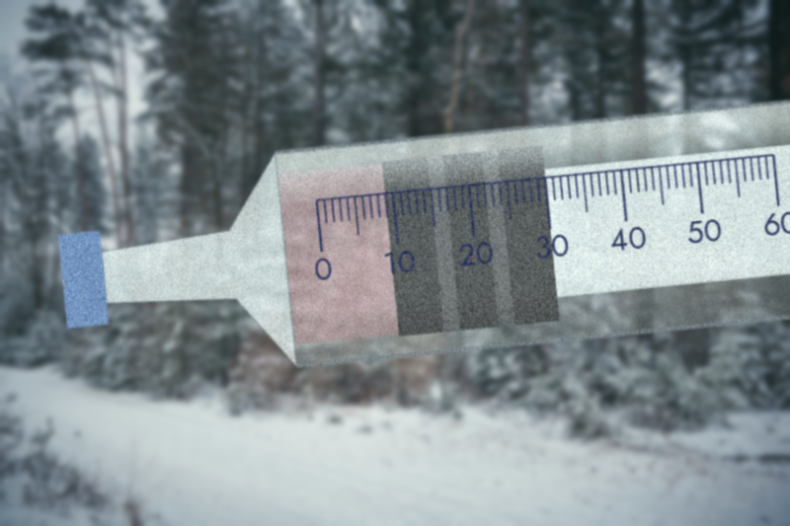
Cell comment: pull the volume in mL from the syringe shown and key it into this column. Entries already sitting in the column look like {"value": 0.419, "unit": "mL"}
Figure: {"value": 9, "unit": "mL"}
